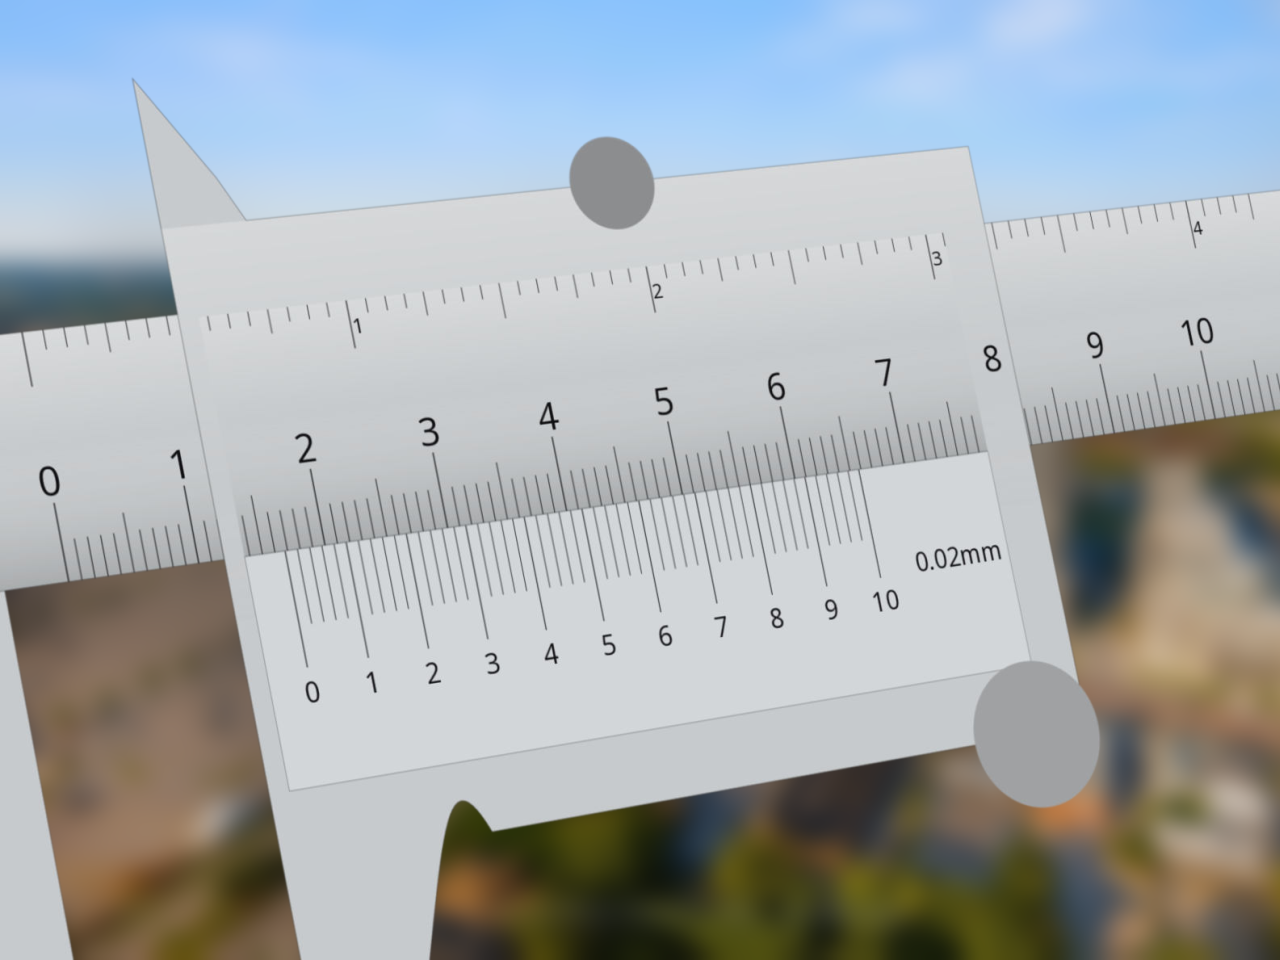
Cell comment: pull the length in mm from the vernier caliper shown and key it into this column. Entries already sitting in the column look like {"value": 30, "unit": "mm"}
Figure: {"value": 16.8, "unit": "mm"}
